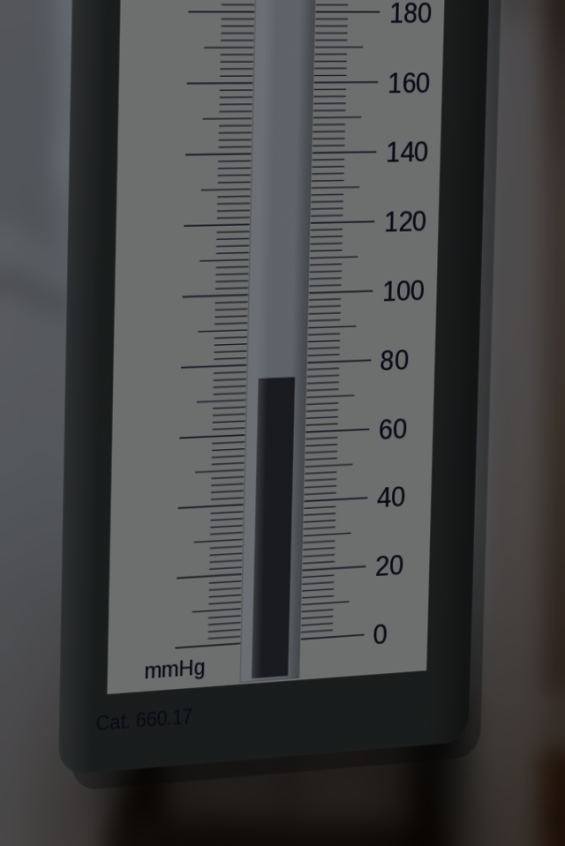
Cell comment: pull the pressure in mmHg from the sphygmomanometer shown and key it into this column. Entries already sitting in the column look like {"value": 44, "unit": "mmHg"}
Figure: {"value": 76, "unit": "mmHg"}
